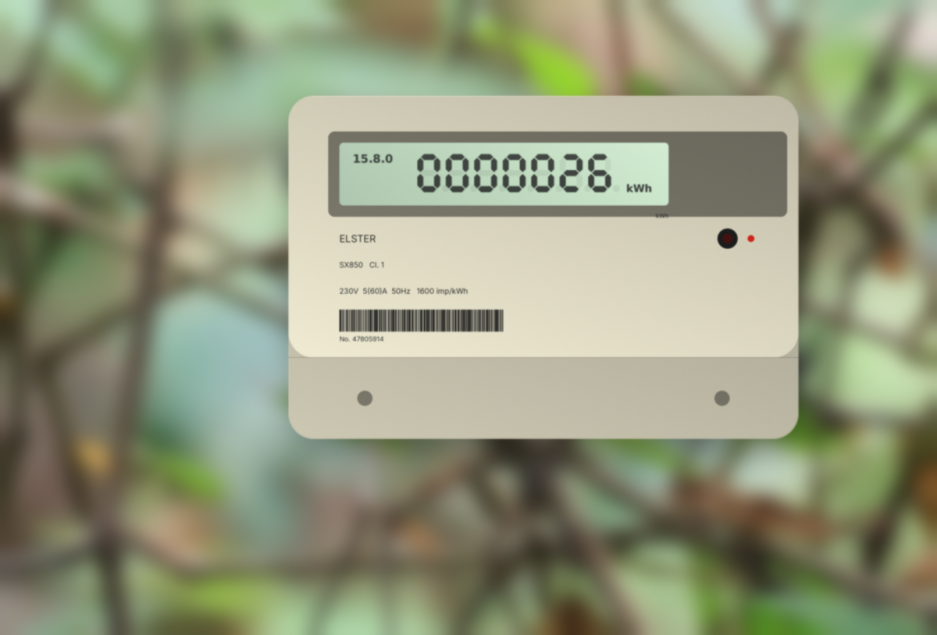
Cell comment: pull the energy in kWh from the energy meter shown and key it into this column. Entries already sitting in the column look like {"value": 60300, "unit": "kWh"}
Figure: {"value": 26, "unit": "kWh"}
